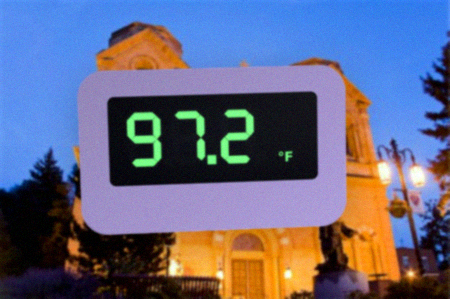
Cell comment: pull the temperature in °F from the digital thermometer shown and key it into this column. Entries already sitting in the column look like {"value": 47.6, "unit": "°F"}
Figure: {"value": 97.2, "unit": "°F"}
